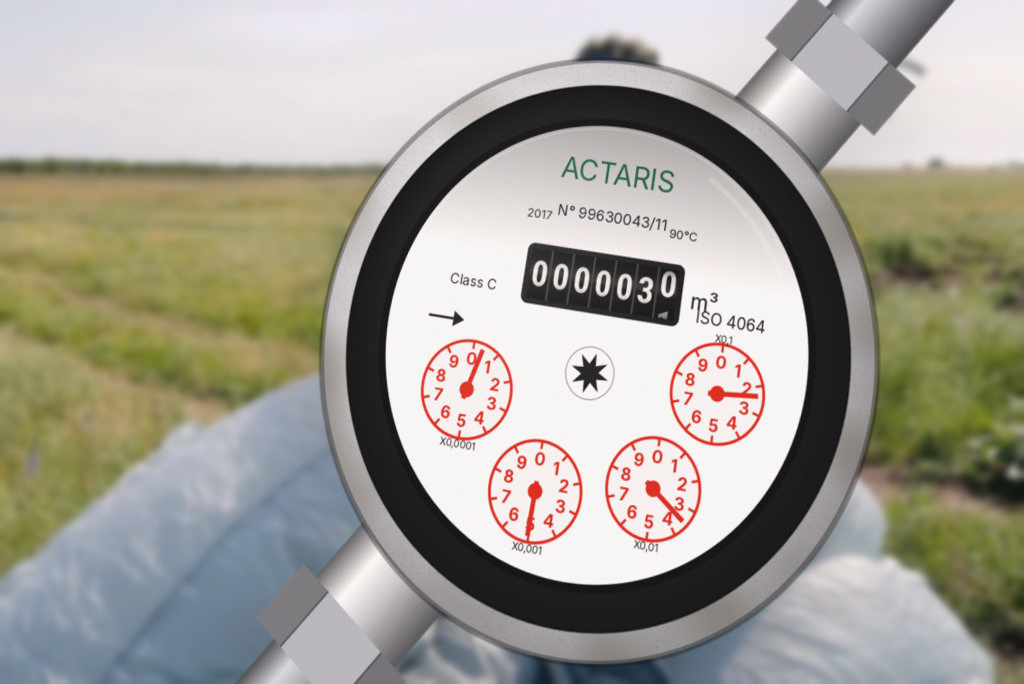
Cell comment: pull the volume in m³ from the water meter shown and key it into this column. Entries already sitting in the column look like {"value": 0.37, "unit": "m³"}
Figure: {"value": 30.2350, "unit": "m³"}
